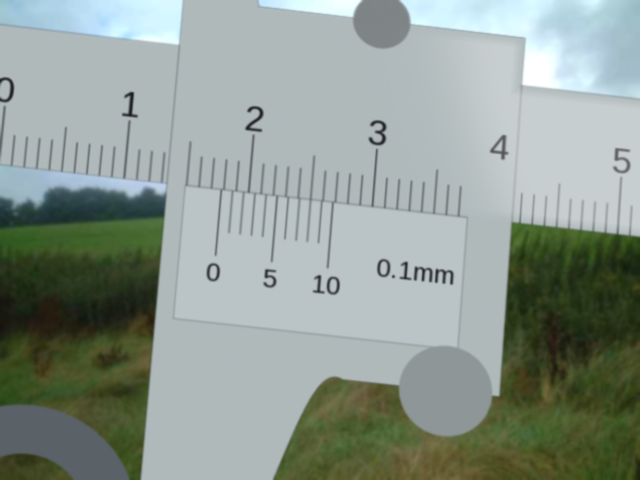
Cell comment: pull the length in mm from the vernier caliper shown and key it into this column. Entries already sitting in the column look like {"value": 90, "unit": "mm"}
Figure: {"value": 17.8, "unit": "mm"}
